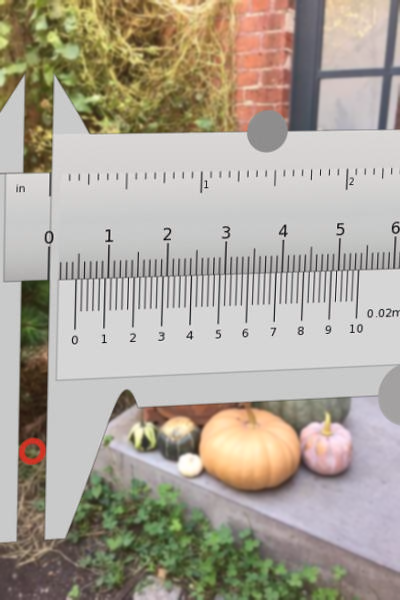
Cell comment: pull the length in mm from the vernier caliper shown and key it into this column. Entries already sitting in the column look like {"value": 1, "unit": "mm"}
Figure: {"value": 4.6, "unit": "mm"}
